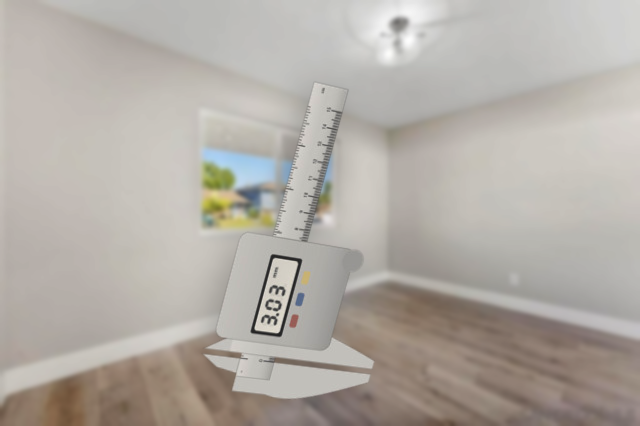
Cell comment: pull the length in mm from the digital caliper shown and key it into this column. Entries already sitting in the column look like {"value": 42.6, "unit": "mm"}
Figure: {"value": 3.03, "unit": "mm"}
